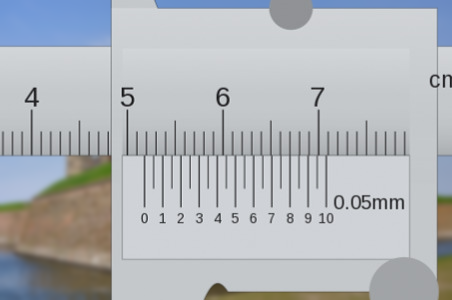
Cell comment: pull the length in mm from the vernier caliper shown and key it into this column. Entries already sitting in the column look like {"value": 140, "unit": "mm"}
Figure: {"value": 51.8, "unit": "mm"}
